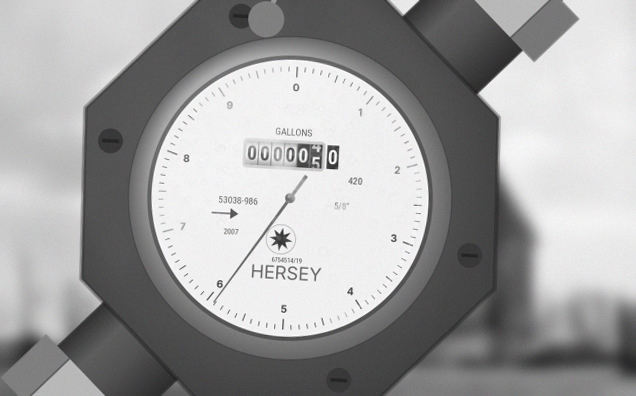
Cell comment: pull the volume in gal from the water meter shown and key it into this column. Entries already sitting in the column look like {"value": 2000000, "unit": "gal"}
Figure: {"value": 45.9, "unit": "gal"}
